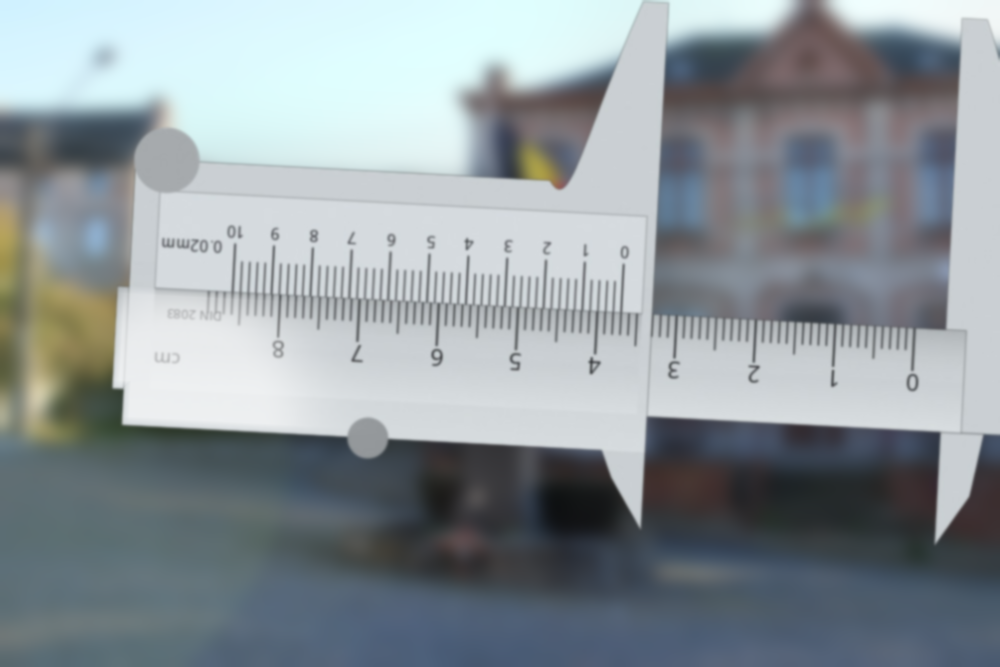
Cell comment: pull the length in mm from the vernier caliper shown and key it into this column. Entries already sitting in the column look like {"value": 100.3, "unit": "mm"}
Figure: {"value": 37.0, "unit": "mm"}
